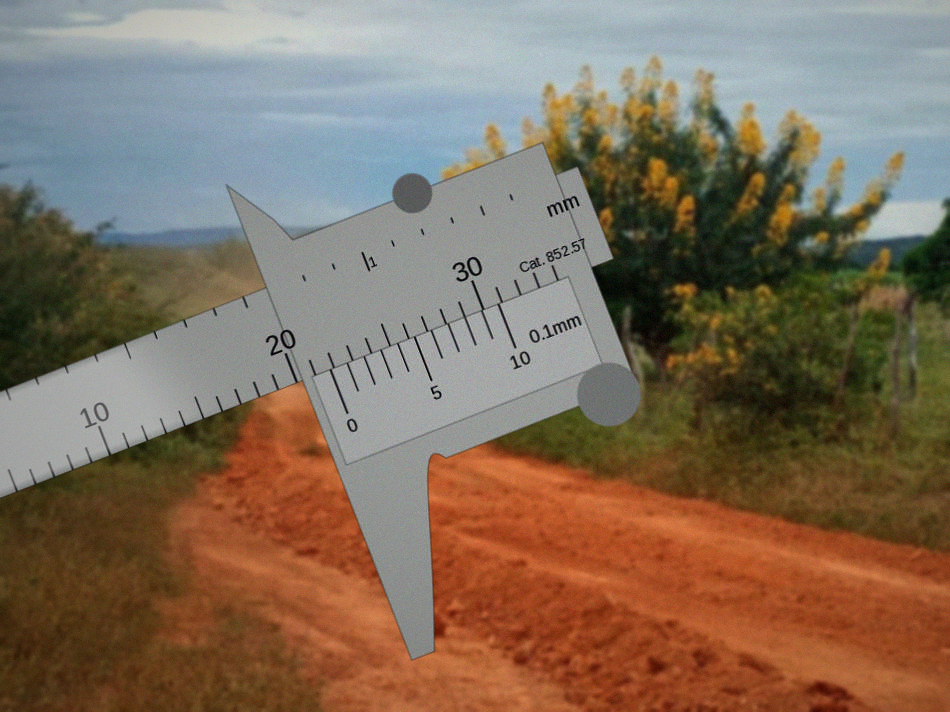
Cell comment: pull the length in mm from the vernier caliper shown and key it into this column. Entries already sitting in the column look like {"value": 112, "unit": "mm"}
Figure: {"value": 21.8, "unit": "mm"}
